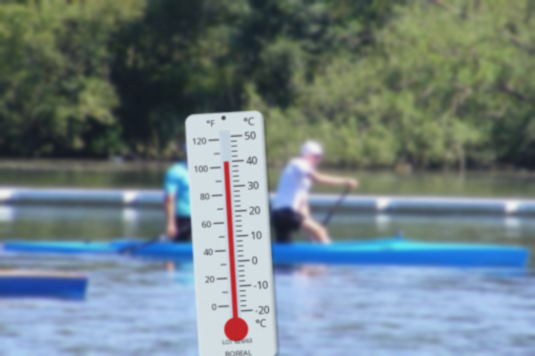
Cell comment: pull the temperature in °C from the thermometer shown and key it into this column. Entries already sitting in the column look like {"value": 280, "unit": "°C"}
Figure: {"value": 40, "unit": "°C"}
